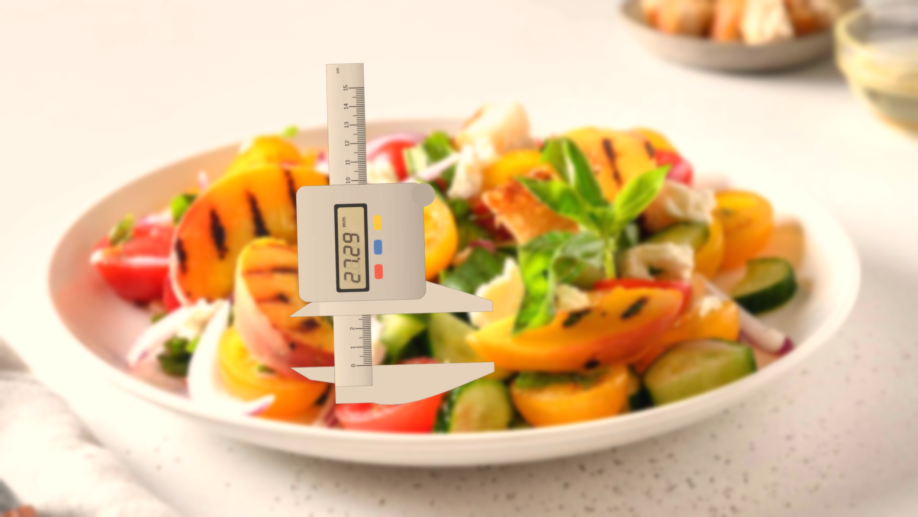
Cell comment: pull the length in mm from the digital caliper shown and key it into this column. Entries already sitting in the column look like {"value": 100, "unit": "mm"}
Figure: {"value": 27.29, "unit": "mm"}
